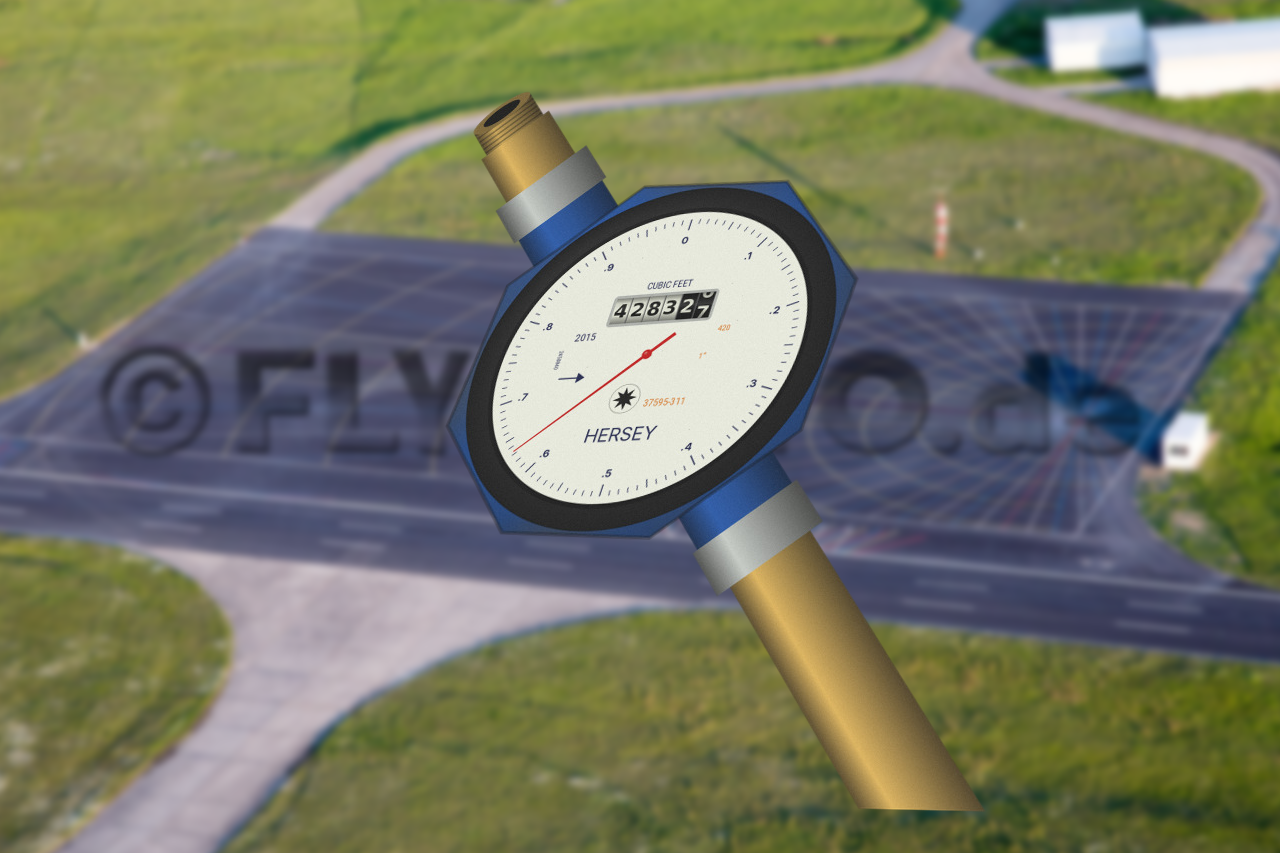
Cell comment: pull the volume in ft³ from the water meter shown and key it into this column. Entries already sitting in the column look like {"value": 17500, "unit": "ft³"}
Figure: {"value": 428326.63, "unit": "ft³"}
